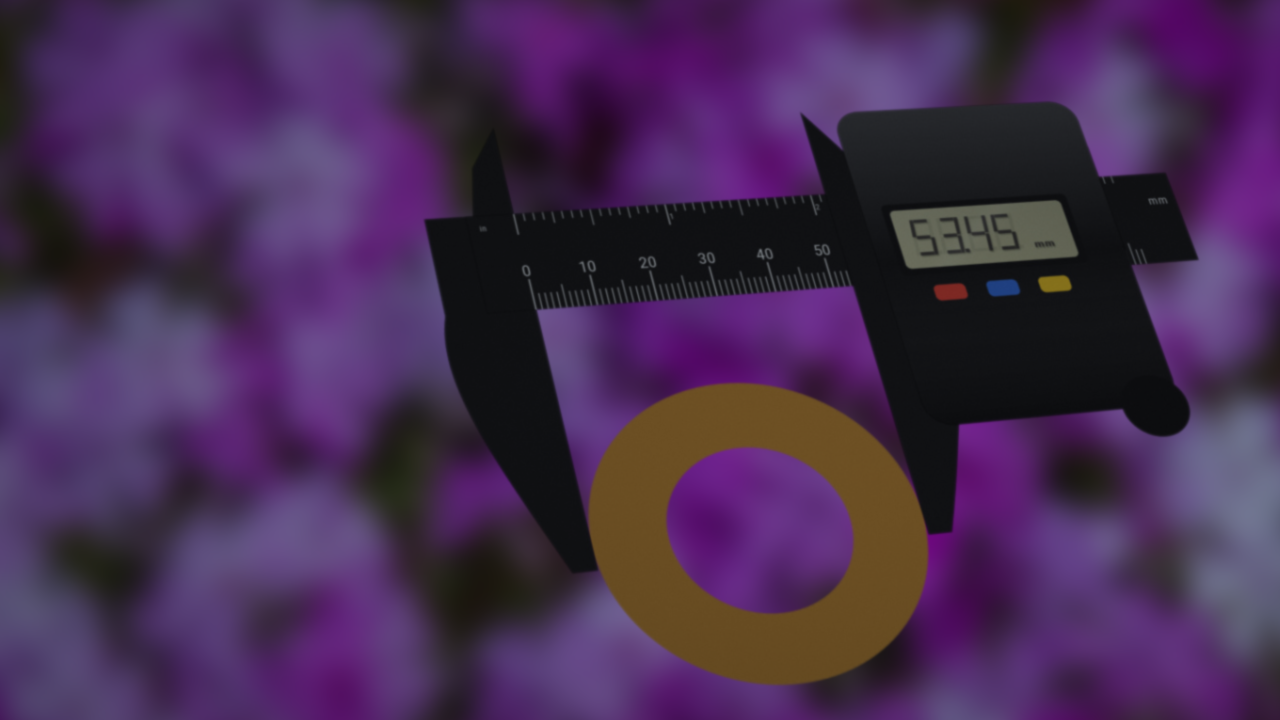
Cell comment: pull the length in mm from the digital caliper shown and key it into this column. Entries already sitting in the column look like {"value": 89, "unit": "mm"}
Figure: {"value": 53.45, "unit": "mm"}
